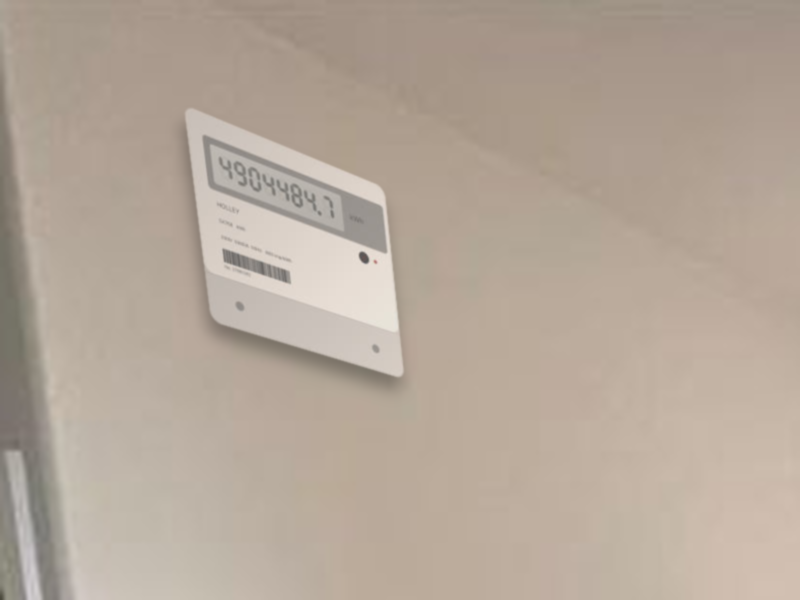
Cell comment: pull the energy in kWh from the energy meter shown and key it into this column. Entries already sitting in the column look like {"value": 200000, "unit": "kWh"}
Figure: {"value": 4904484.7, "unit": "kWh"}
